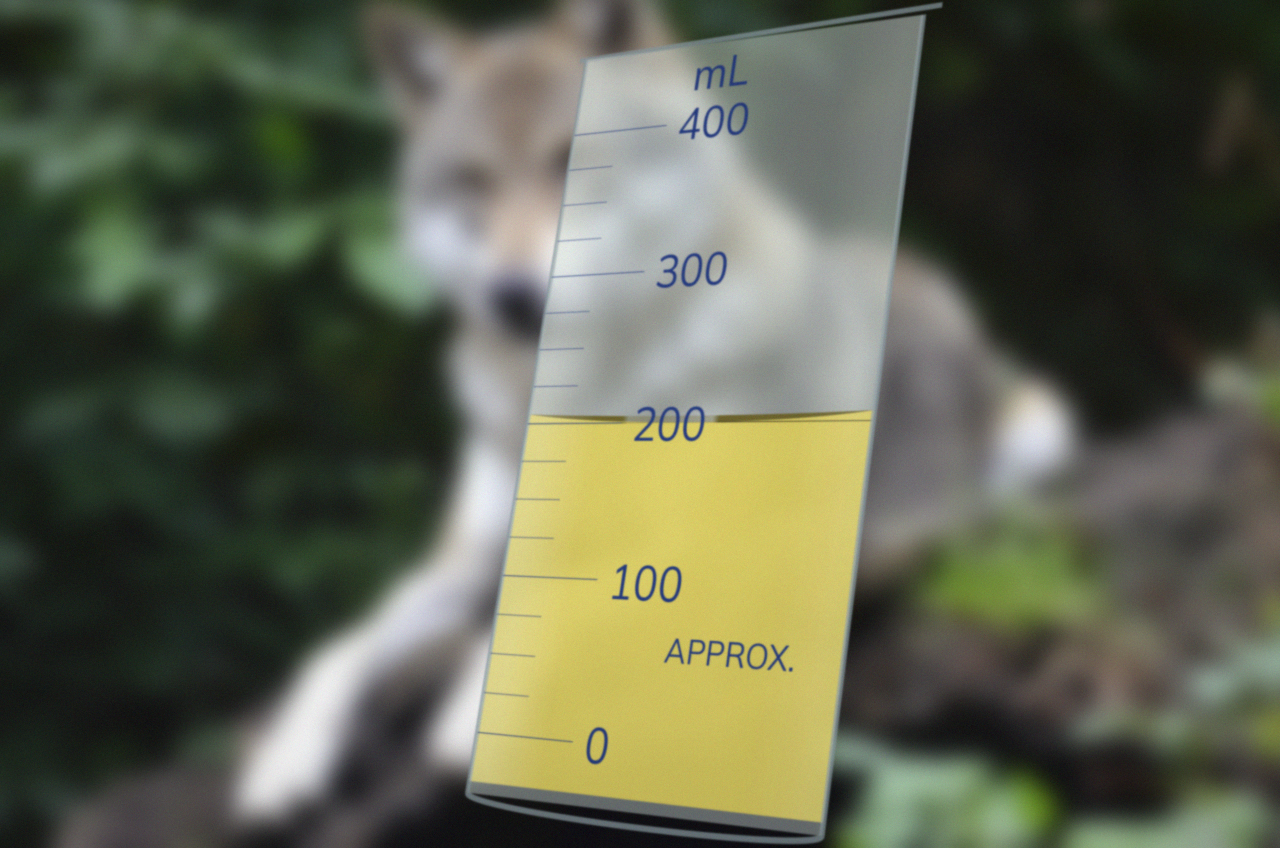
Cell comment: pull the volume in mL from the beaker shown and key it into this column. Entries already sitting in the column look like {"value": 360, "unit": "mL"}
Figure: {"value": 200, "unit": "mL"}
